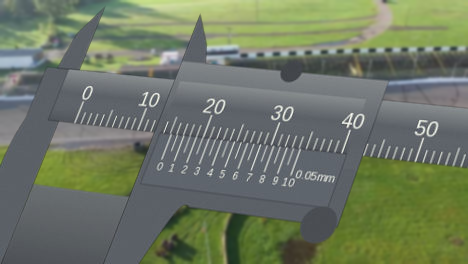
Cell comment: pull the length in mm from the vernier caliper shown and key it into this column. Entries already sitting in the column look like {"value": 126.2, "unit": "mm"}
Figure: {"value": 15.2, "unit": "mm"}
